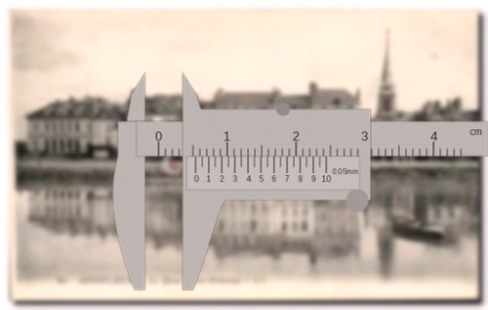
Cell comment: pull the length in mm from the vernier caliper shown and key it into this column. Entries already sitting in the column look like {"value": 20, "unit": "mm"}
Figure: {"value": 5.4, "unit": "mm"}
